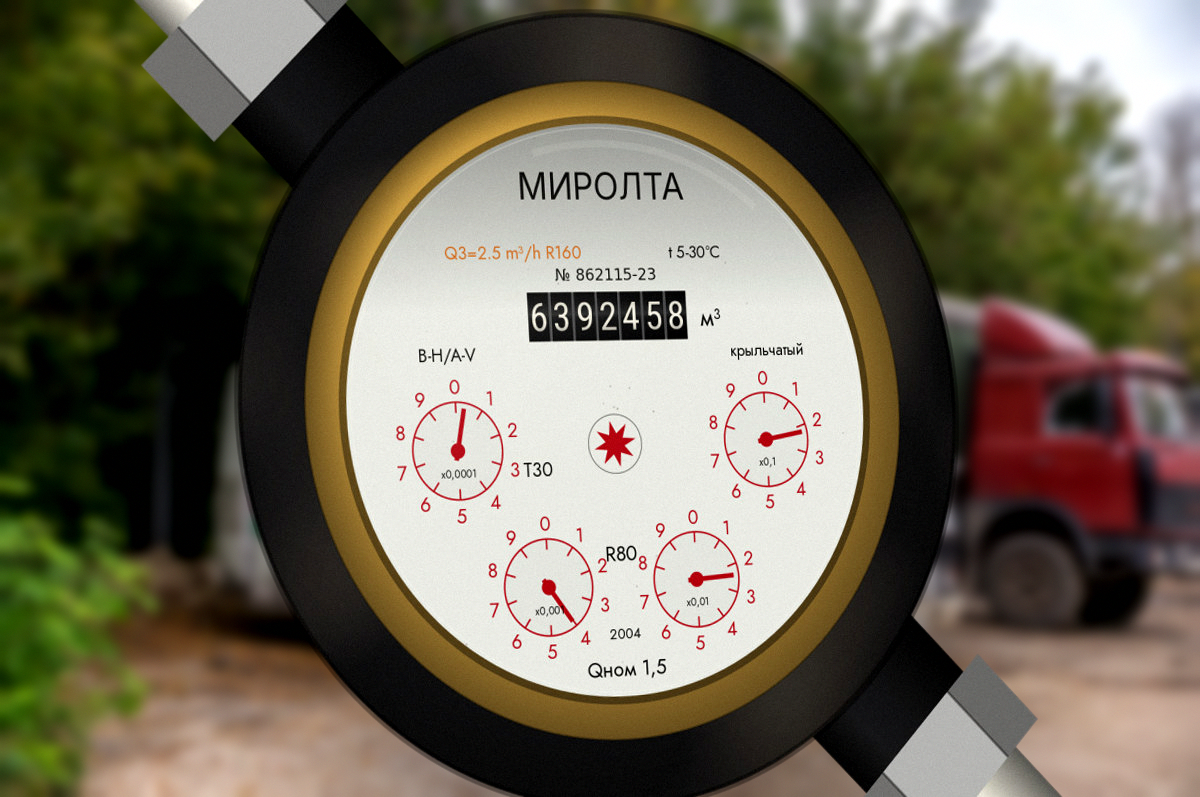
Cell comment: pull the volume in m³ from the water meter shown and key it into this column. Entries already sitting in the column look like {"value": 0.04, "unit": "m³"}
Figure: {"value": 6392458.2240, "unit": "m³"}
